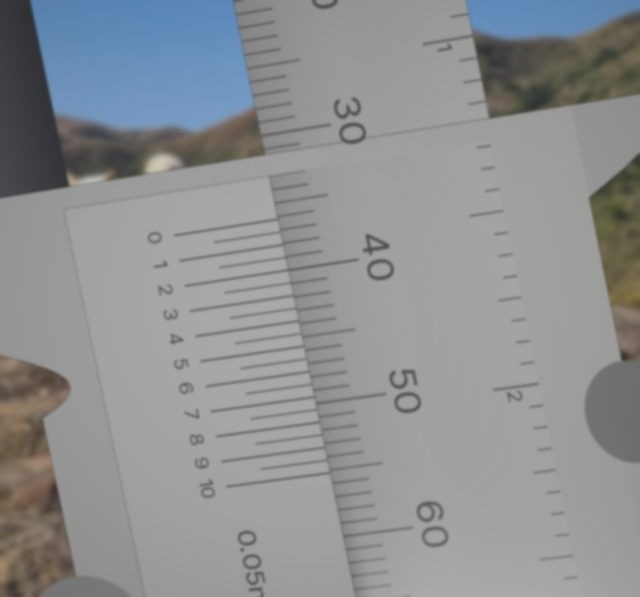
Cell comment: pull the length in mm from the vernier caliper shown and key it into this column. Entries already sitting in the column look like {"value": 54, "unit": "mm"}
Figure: {"value": 36.2, "unit": "mm"}
